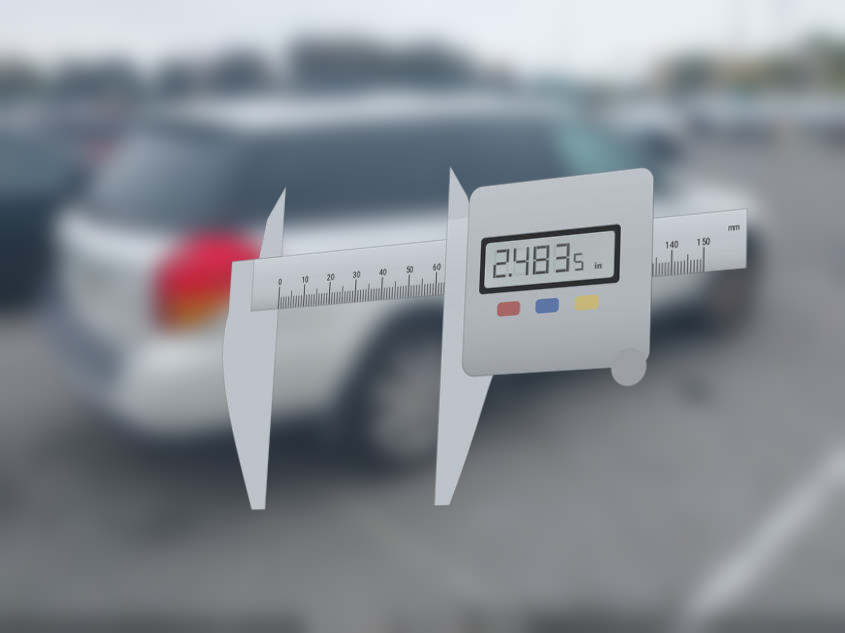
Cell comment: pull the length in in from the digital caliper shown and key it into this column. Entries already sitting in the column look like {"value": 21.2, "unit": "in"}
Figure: {"value": 2.4835, "unit": "in"}
